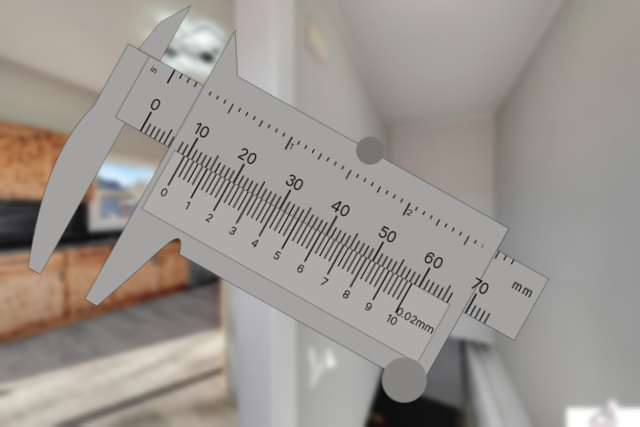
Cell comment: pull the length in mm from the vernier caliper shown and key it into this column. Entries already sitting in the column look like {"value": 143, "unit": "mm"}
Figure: {"value": 9.5, "unit": "mm"}
